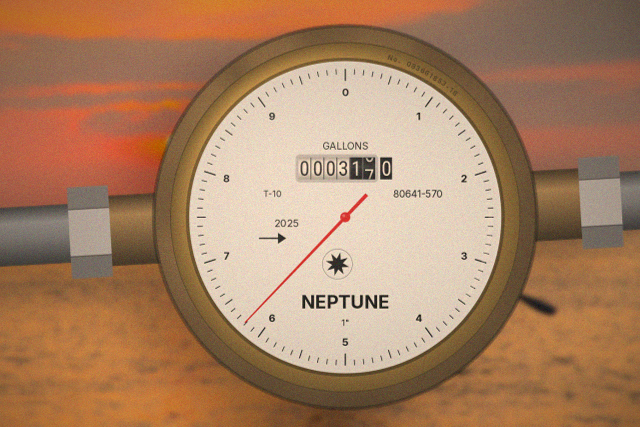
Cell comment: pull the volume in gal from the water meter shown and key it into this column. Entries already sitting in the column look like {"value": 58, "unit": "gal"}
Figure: {"value": 3166.2, "unit": "gal"}
